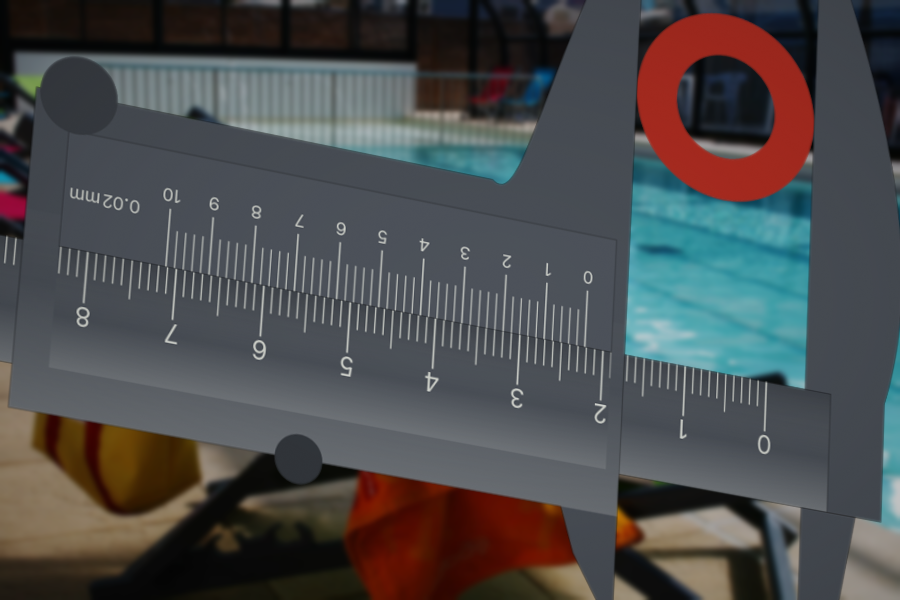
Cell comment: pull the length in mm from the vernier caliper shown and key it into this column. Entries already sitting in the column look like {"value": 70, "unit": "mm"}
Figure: {"value": 22.2, "unit": "mm"}
